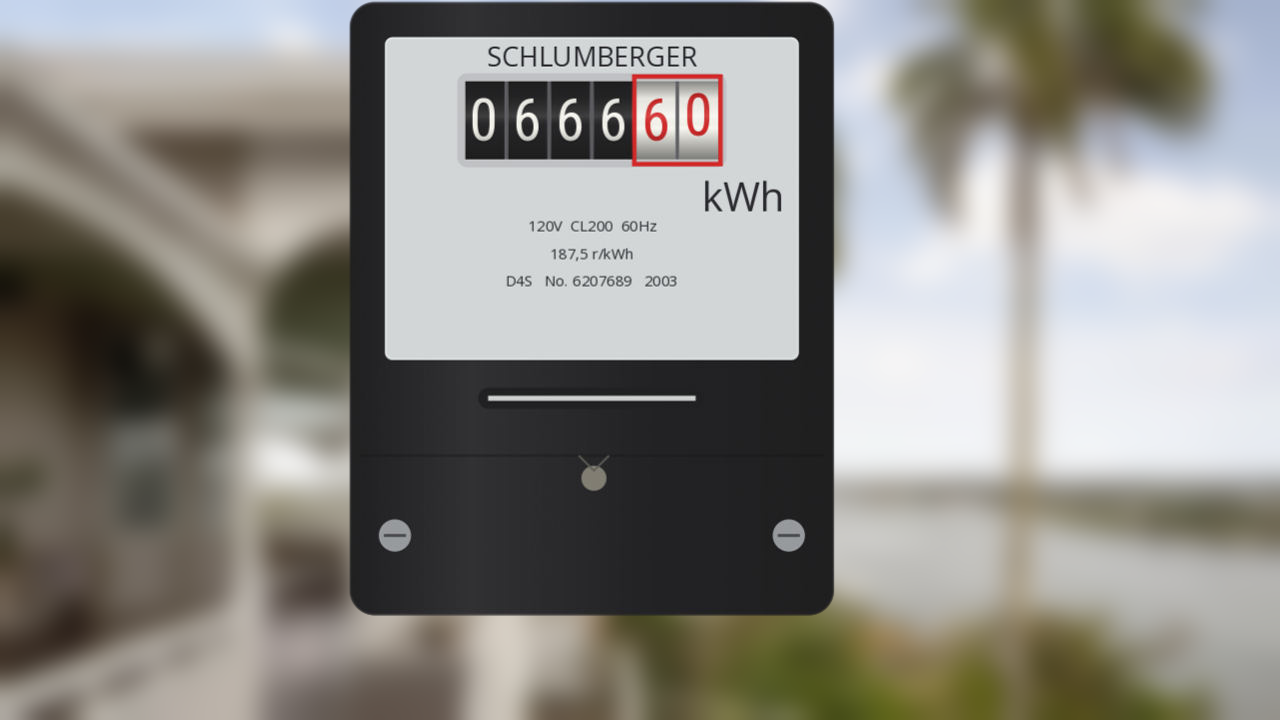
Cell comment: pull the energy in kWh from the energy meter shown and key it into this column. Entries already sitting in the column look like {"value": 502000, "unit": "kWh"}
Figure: {"value": 666.60, "unit": "kWh"}
